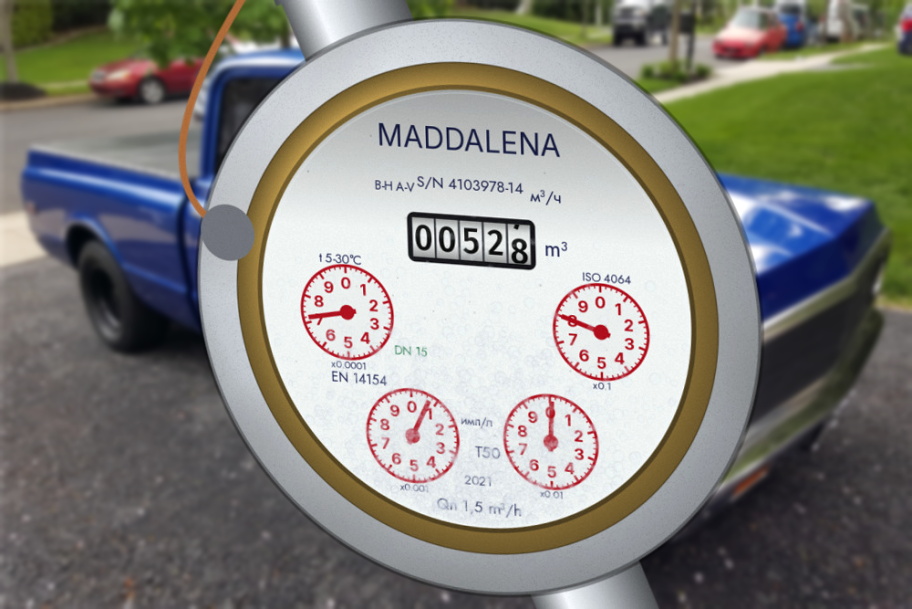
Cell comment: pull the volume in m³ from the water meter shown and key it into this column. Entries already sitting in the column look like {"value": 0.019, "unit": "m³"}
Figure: {"value": 527.8007, "unit": "m³"}
